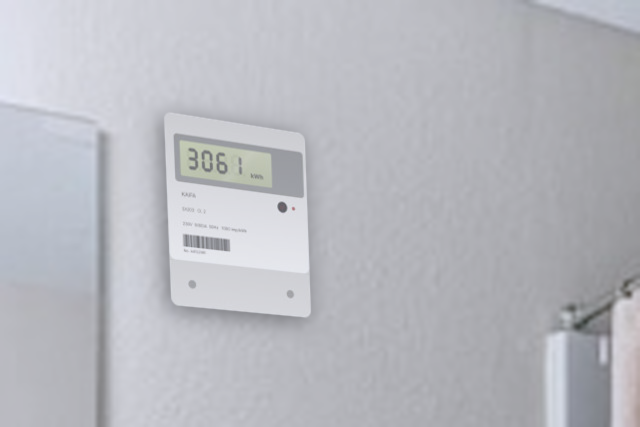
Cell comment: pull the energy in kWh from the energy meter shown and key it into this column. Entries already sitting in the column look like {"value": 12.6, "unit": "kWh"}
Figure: {"value": 3061, "unit": "kWh"}
